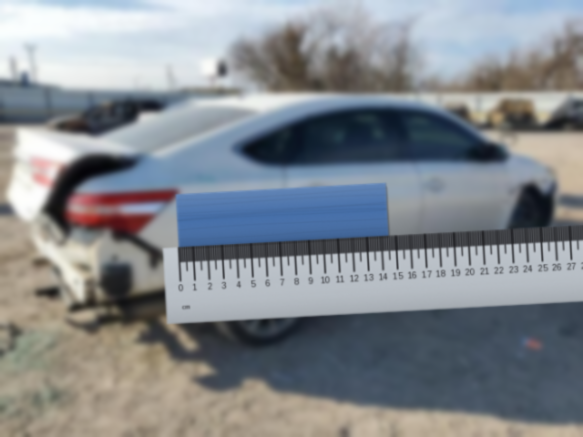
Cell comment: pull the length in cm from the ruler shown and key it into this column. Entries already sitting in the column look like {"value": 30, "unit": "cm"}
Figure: {"value": 14.5, "unit": "cm"}
